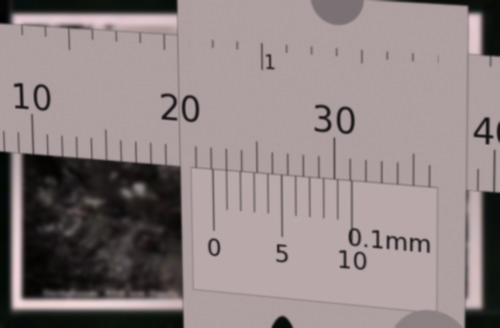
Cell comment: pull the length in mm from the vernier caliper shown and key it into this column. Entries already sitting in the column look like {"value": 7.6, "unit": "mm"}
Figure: {"value": 22.1, "unit": "mm"}
